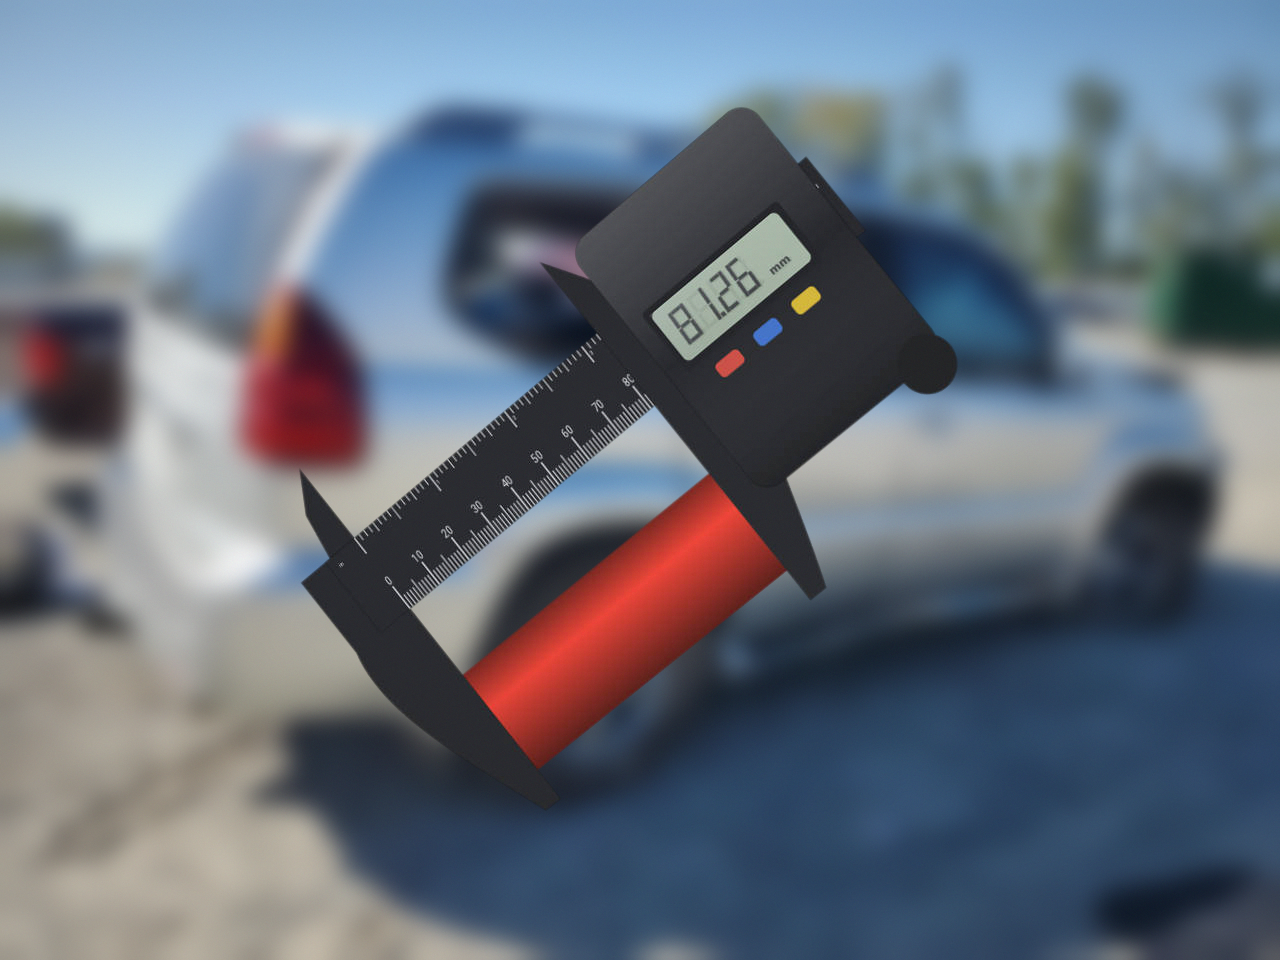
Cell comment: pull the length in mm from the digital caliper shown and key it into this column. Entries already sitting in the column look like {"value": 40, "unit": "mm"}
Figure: {"value": 81.26, "unit": "mm"}
